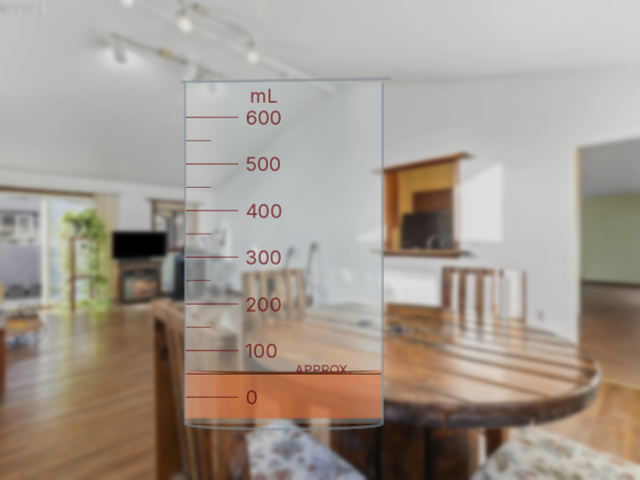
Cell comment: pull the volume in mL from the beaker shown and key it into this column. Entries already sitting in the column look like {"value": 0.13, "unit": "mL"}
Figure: {"value": 50, "unit": "mL"}
